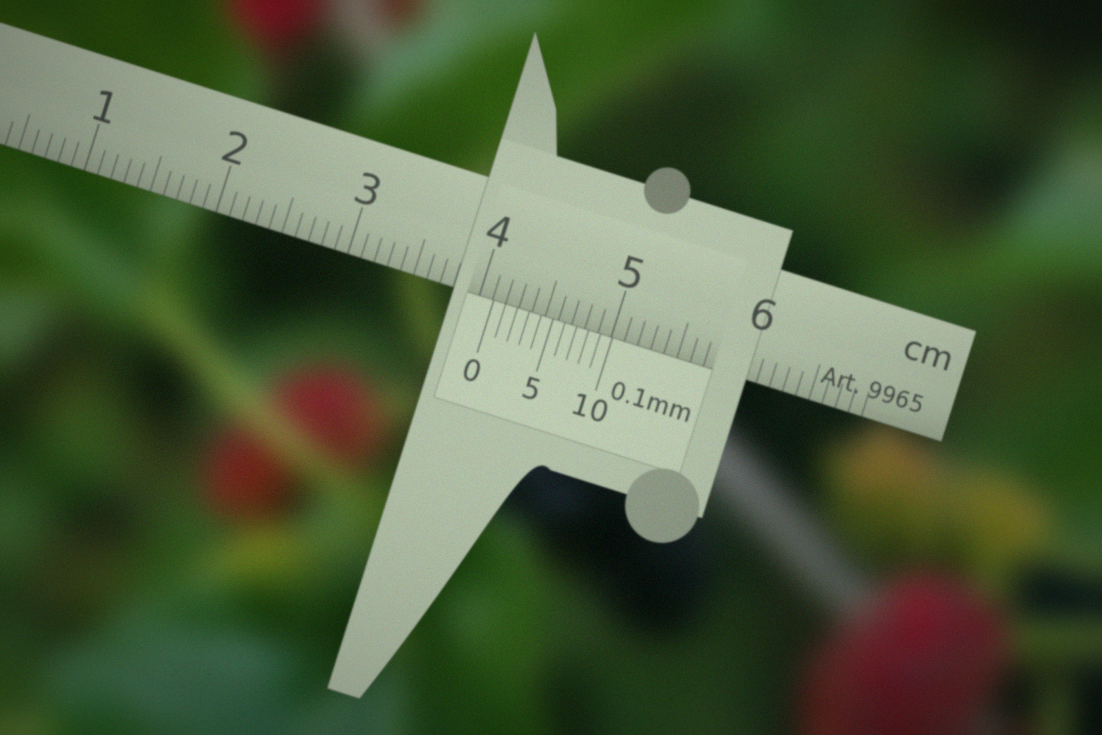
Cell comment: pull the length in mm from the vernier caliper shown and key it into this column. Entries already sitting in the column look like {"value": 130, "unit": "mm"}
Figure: {"value": 41.1, "unit": "mm"}
